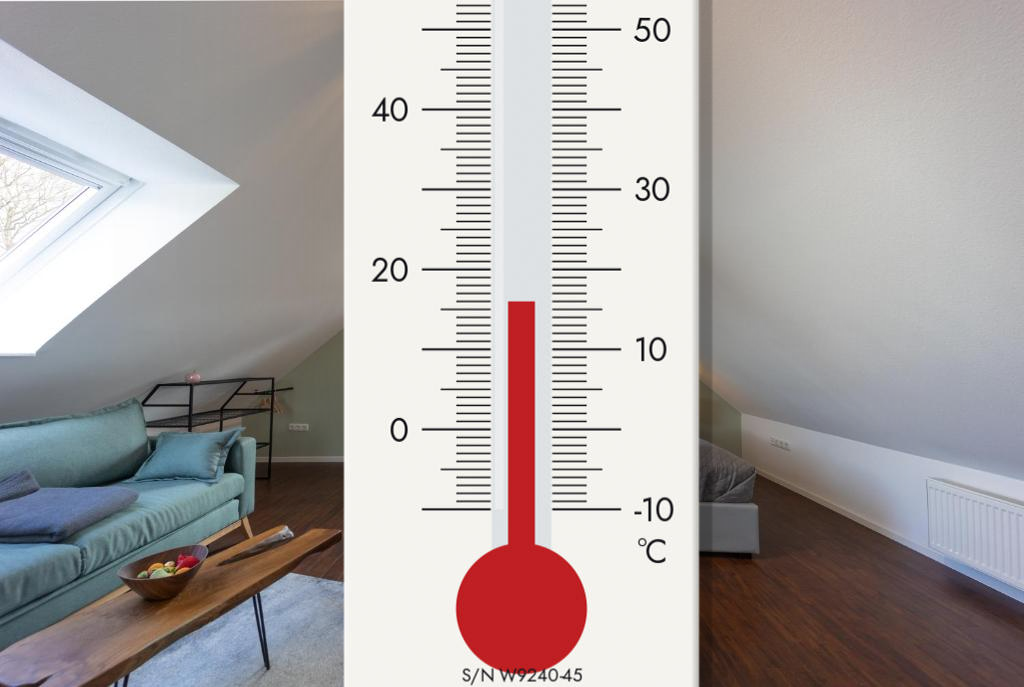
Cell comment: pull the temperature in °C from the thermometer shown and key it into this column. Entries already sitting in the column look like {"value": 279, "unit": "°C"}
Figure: {"value": 16, "unit": "°C"}
